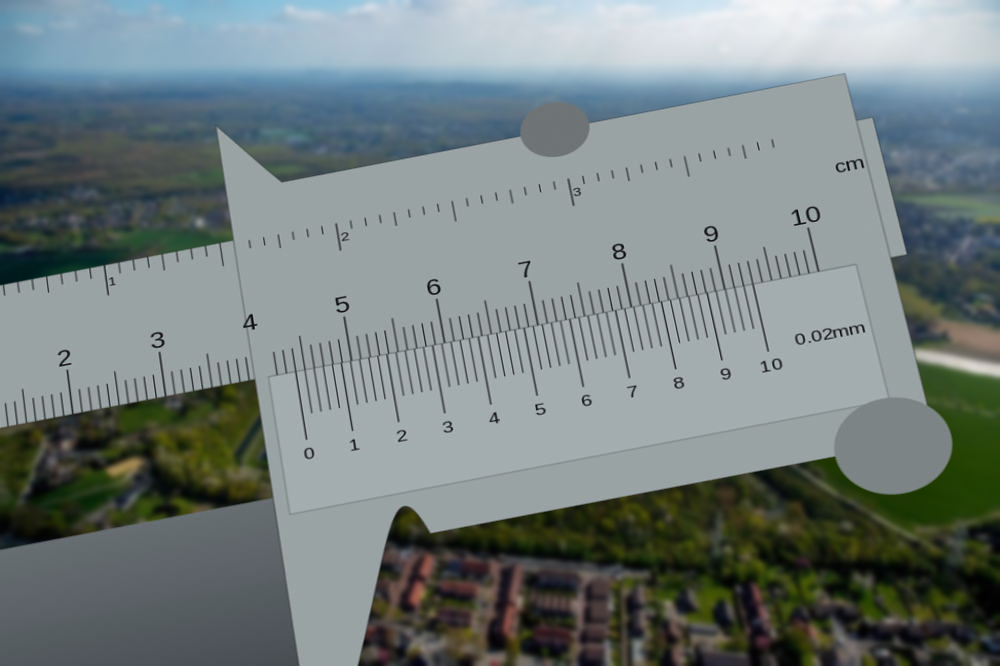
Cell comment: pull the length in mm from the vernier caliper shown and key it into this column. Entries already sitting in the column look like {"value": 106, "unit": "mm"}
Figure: {"value": 44.0, "unit": "mm"}
